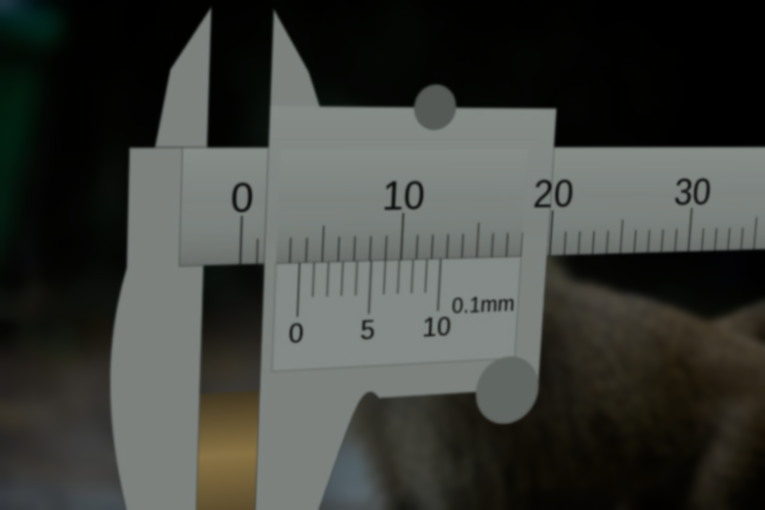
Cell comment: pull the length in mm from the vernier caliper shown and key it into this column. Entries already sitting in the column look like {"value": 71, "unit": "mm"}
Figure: {"value": 3.6, "unit": "mm"}
